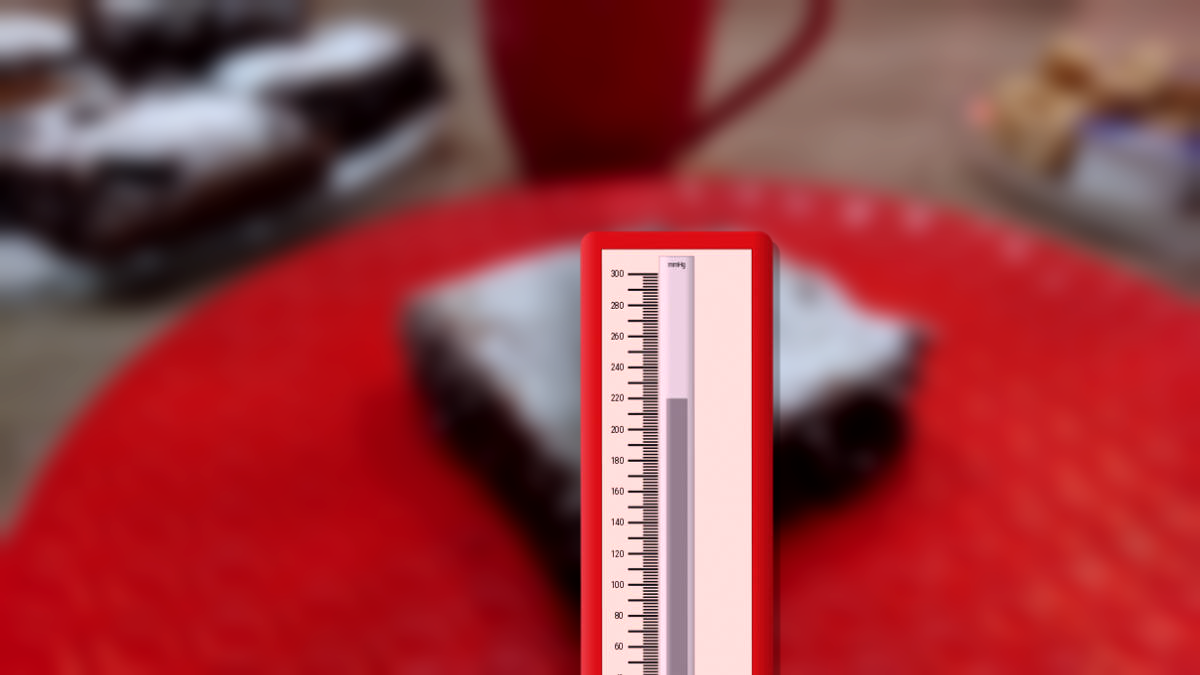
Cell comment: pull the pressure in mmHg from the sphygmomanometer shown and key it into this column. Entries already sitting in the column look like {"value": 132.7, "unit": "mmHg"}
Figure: {"value": 220, "unit": "mmHg"}
